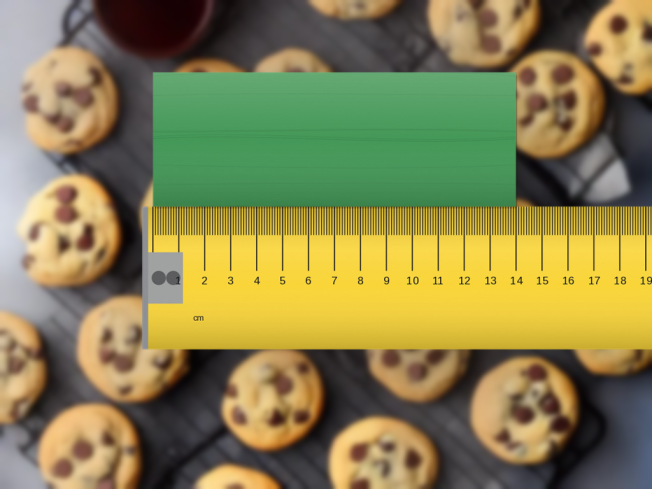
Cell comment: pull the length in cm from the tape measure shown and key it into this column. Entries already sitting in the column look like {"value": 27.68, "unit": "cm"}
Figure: {"value": 14, "unit": "cm"}
